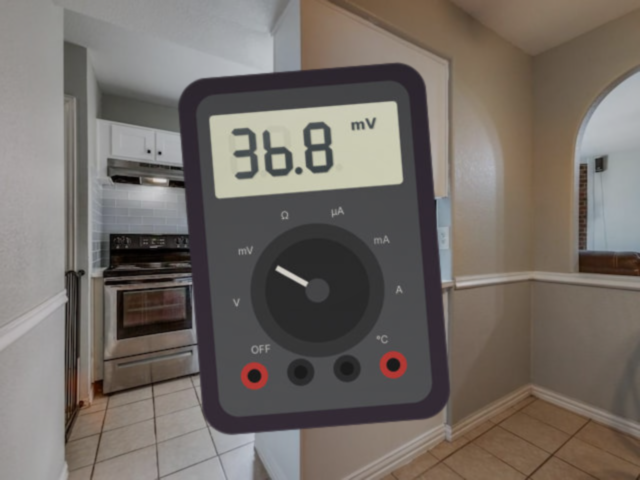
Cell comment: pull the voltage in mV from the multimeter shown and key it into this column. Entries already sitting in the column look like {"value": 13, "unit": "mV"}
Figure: {"value": 36.8, "unit": "mV"}
